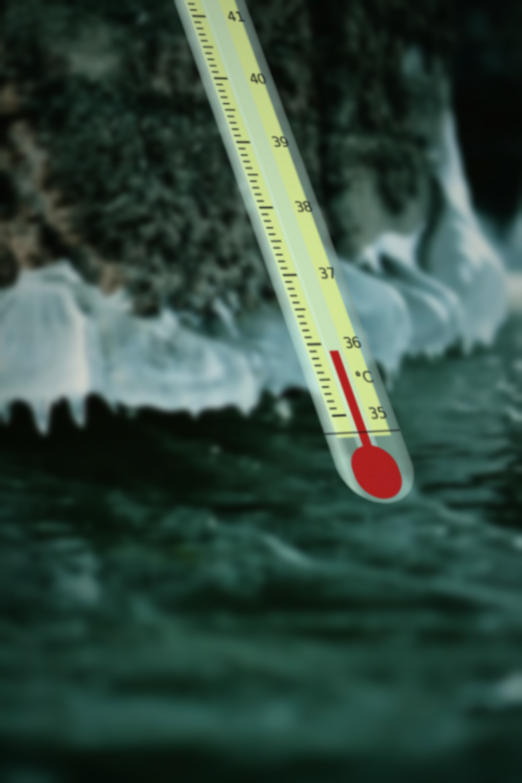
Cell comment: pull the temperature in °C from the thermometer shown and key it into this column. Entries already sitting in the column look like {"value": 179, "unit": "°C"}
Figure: {"value": 35.9, "unit": "°C"}
